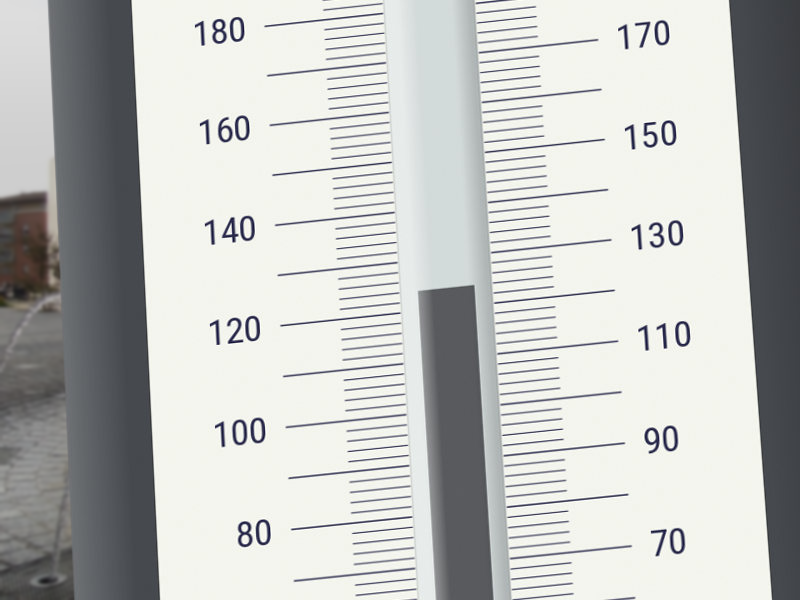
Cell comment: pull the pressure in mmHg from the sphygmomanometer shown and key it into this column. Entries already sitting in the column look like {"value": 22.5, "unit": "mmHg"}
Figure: {"value": 124, "unit": "mmHg"}
